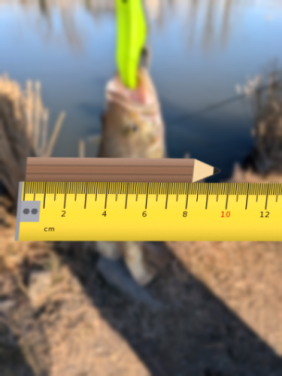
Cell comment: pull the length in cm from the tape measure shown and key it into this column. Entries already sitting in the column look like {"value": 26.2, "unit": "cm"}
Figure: {"value": 9.5, "unit": "cm"}
